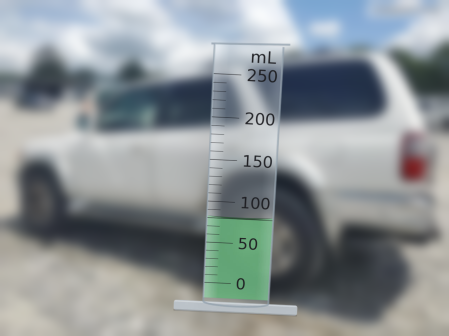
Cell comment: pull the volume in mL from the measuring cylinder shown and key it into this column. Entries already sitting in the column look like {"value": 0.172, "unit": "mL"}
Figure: {"value": 80, "unit": "mL"}
